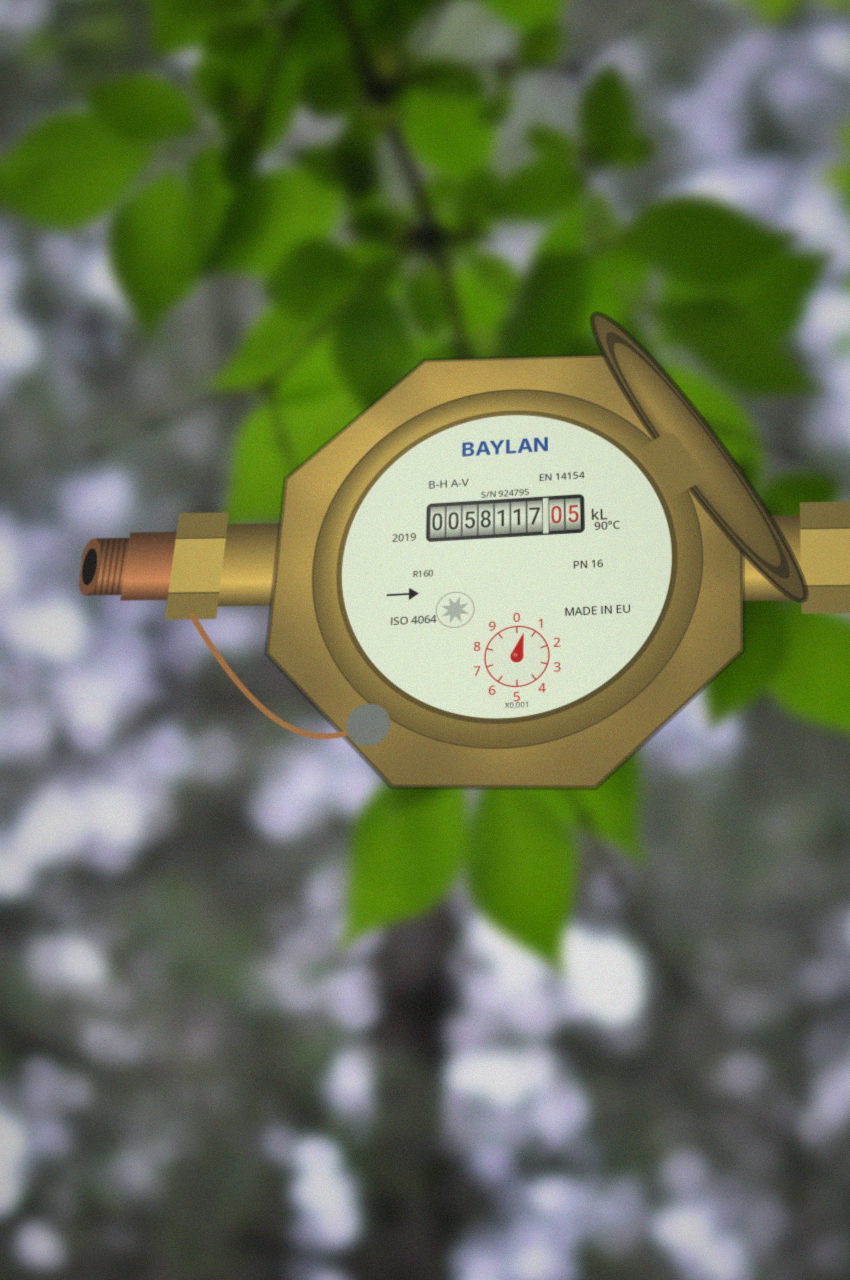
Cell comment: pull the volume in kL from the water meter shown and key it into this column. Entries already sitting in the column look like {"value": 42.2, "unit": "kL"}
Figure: {"value": 58117.050, "unit": "kL"}
